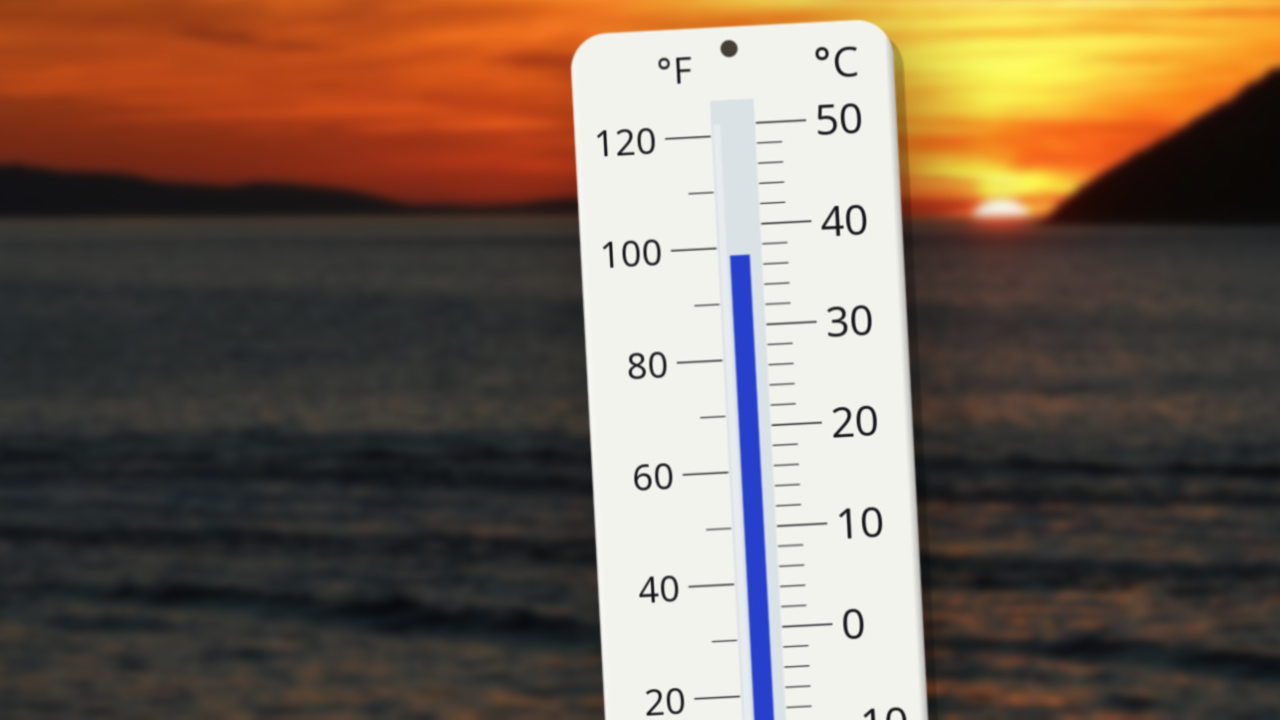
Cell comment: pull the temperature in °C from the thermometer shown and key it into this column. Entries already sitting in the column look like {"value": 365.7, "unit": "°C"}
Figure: {"value": 37, "unit": "°C"}
